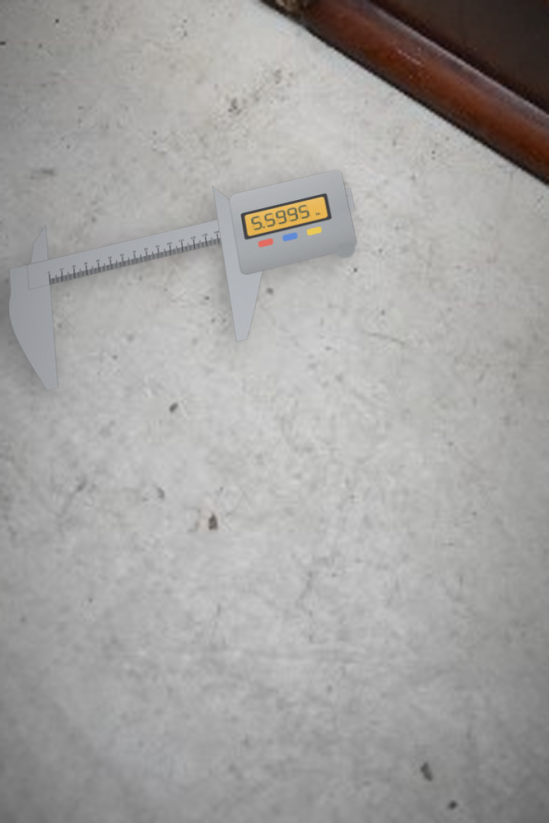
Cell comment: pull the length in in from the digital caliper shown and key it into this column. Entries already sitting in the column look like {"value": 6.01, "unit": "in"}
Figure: {"value": 5.5995, "unit": "in"}
